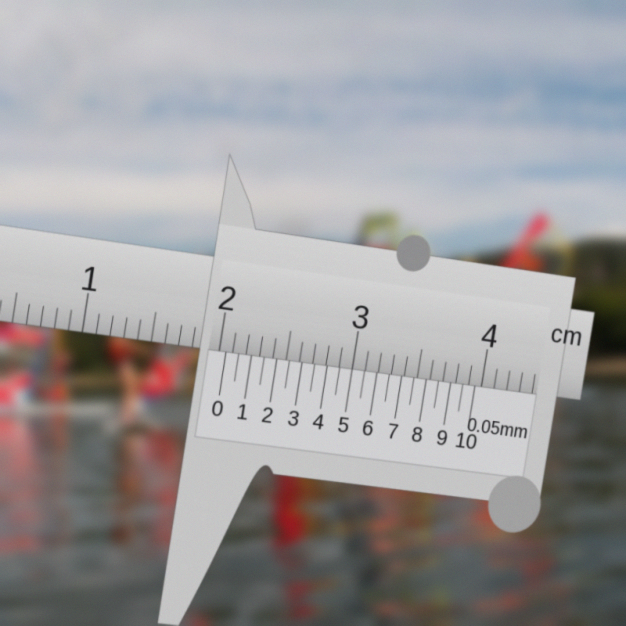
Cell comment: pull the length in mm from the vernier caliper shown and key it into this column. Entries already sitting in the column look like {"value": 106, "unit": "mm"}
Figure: {"value": 20.5, "unit": "mm"}
